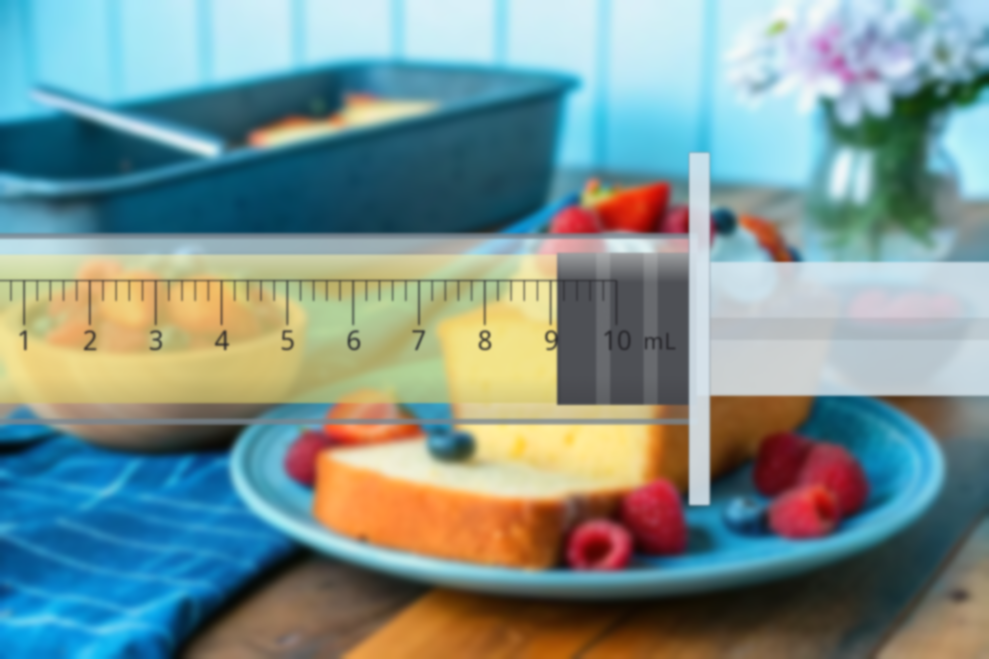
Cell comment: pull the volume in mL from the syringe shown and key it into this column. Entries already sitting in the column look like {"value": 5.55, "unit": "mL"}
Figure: {"value": 9.1, "unit": "mL"}
